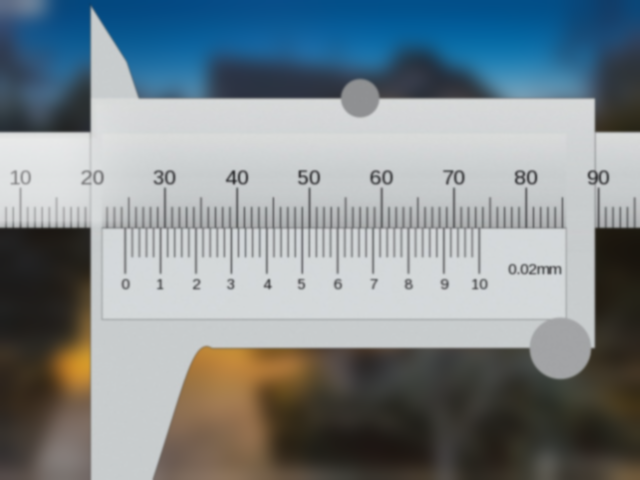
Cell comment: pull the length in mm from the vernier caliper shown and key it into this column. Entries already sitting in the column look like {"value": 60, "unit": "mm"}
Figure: {"value": 24.5, "unit": "mm"}
